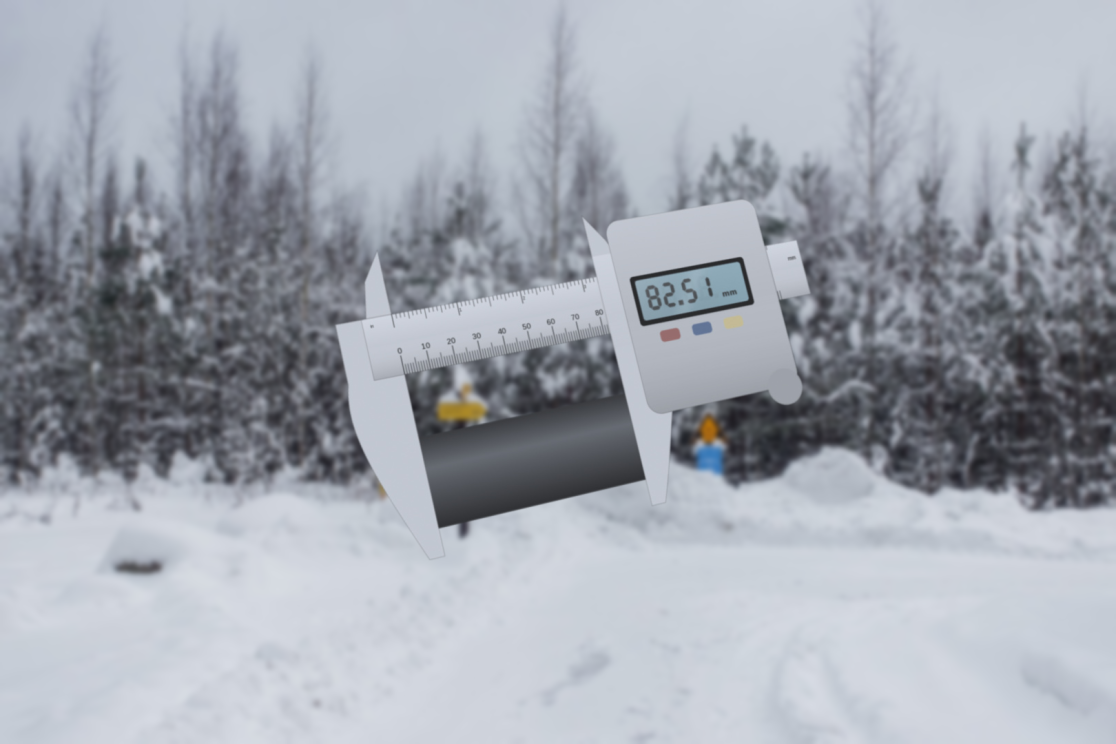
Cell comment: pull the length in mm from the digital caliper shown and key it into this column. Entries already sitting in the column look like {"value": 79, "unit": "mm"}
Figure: {"value": 82.51, "unit": "mm"}
